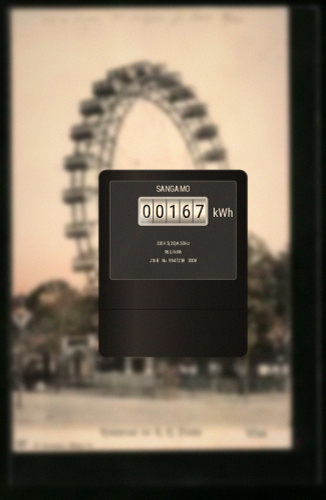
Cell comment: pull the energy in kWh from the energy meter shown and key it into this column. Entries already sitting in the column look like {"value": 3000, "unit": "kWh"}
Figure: {"value": 167, "unit": "kWh"}
